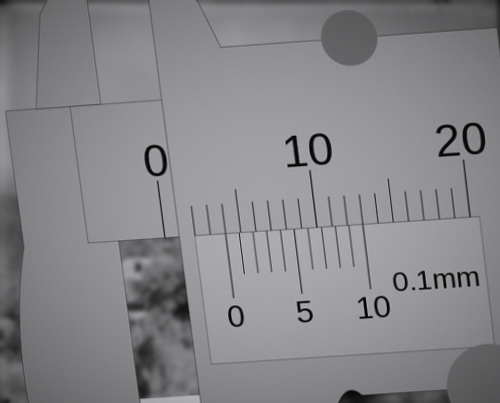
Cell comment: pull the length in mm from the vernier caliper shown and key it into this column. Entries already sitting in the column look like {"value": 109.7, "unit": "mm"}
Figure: {"value": 4.0, "unit": "mm"}
